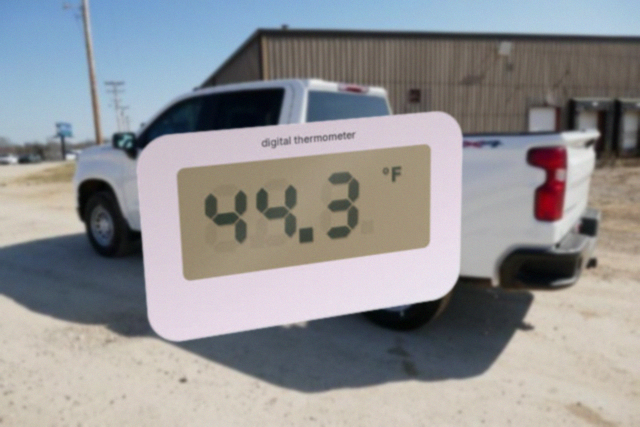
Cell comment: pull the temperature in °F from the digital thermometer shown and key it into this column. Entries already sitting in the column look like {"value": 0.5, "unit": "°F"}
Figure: {"value": 44.3, "unit": "°F"}
